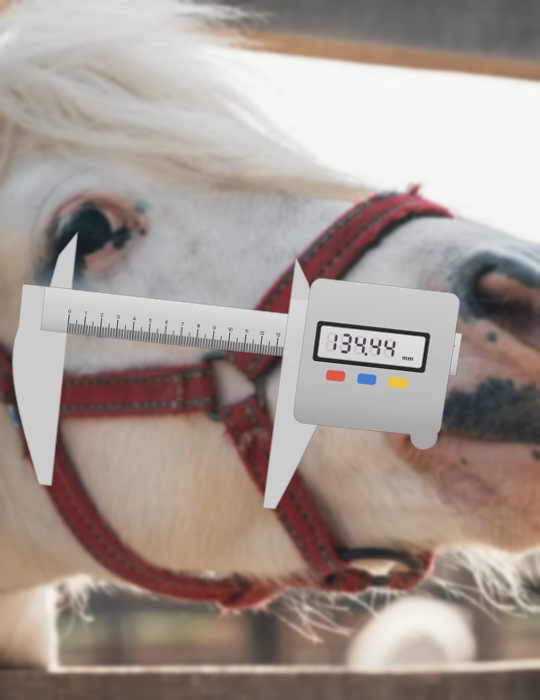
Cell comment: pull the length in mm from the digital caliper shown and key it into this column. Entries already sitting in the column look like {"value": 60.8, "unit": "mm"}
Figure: {"value": 134.44, "unit": "mm"}
